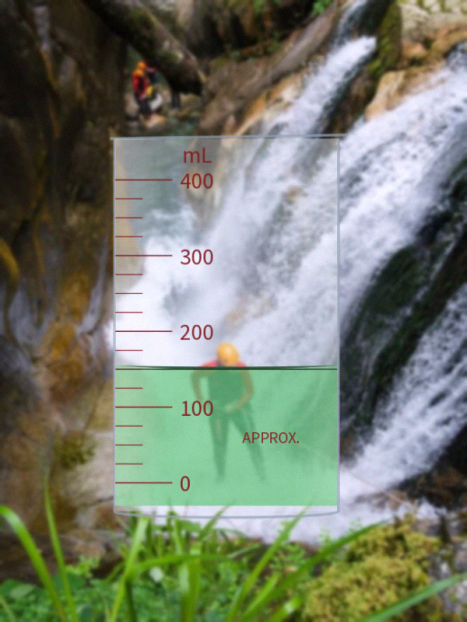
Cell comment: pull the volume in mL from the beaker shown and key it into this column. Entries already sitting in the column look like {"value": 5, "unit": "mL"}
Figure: {"value": 150, "unit": "mL"}
